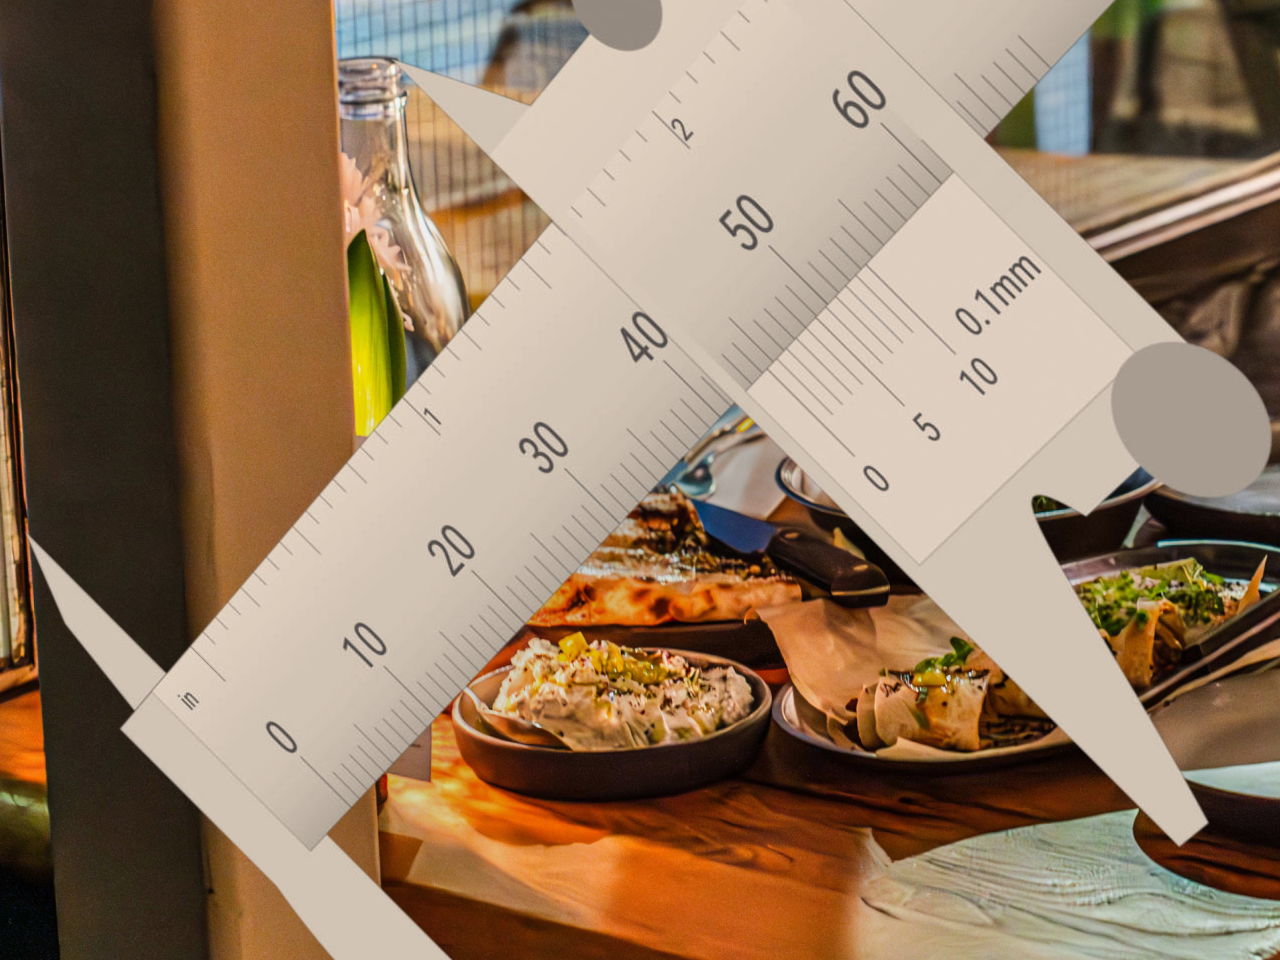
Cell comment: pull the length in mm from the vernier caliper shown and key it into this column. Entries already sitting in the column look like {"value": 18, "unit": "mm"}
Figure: {"value": 44.4, "unit": "mm"}
